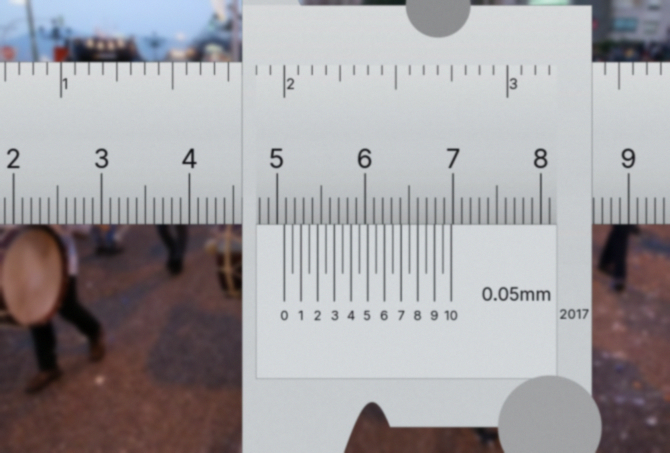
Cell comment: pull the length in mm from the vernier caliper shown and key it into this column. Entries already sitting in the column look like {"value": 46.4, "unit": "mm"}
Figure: {"value": 50.8, "unit": "mm"}
